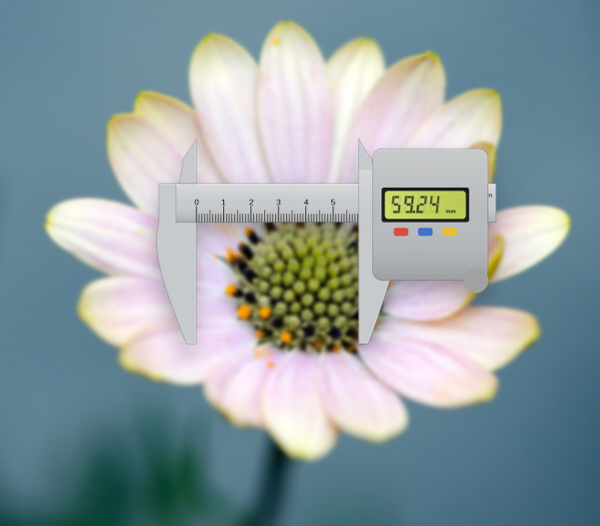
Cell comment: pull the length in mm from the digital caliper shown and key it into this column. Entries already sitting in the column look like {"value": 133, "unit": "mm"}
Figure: {"value": 59.24, "unit": "mm"}
